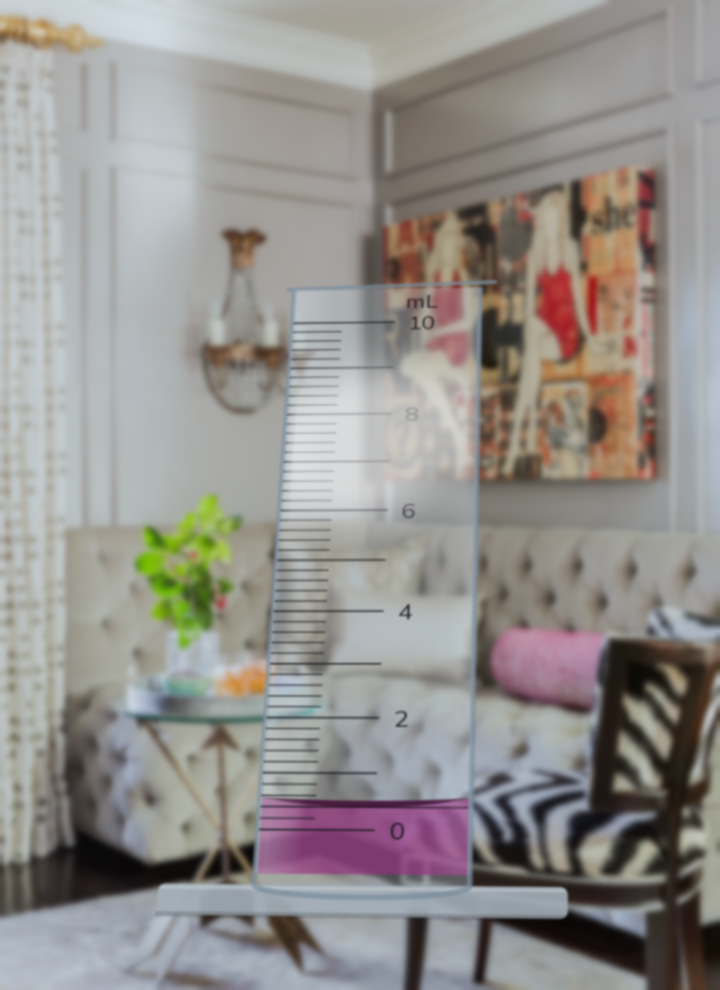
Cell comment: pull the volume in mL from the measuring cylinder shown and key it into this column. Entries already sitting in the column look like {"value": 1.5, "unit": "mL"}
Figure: {"value": 0.4, "unit": "mL"}
